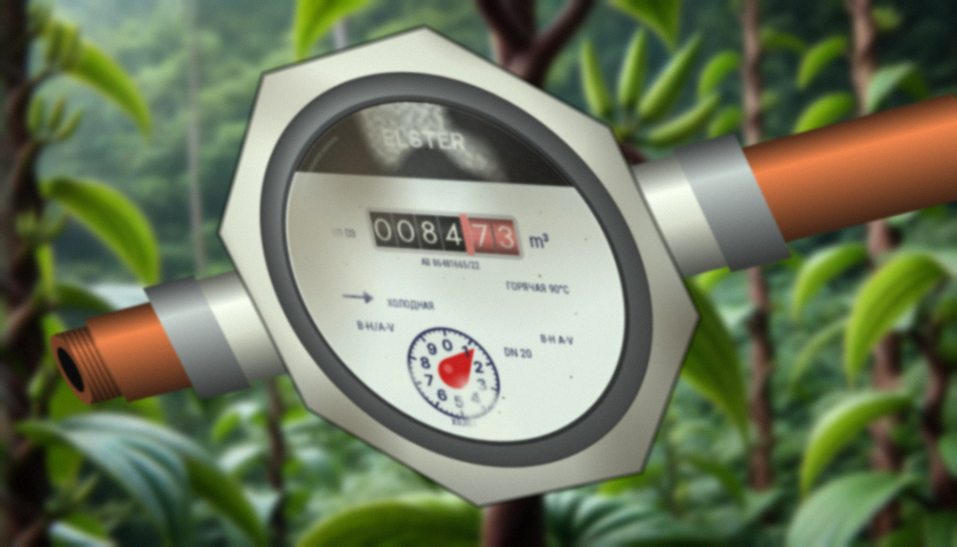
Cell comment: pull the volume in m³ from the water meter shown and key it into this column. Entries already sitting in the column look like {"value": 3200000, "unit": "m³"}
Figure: {"value": 84.731, "unit": "m³"}
